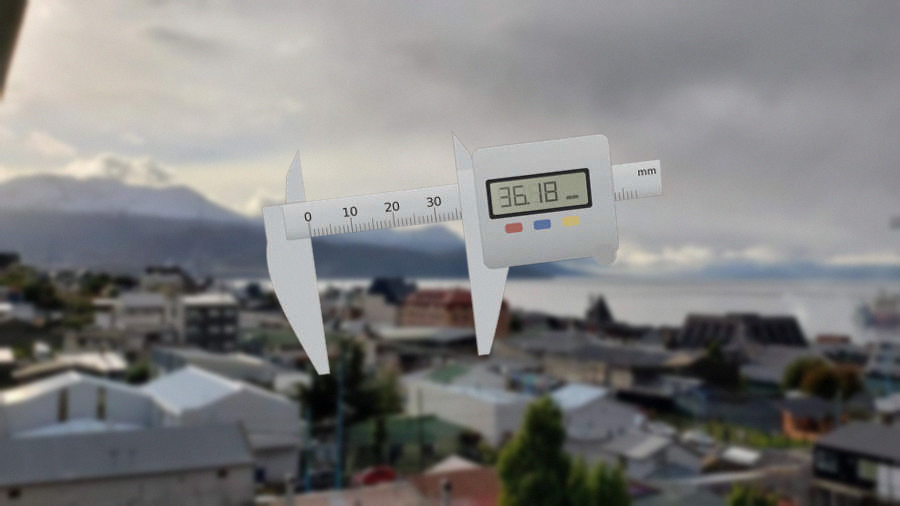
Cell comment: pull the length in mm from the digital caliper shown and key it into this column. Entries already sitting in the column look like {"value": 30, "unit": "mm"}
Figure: {"value": 36.18, "unit": "mm"}
